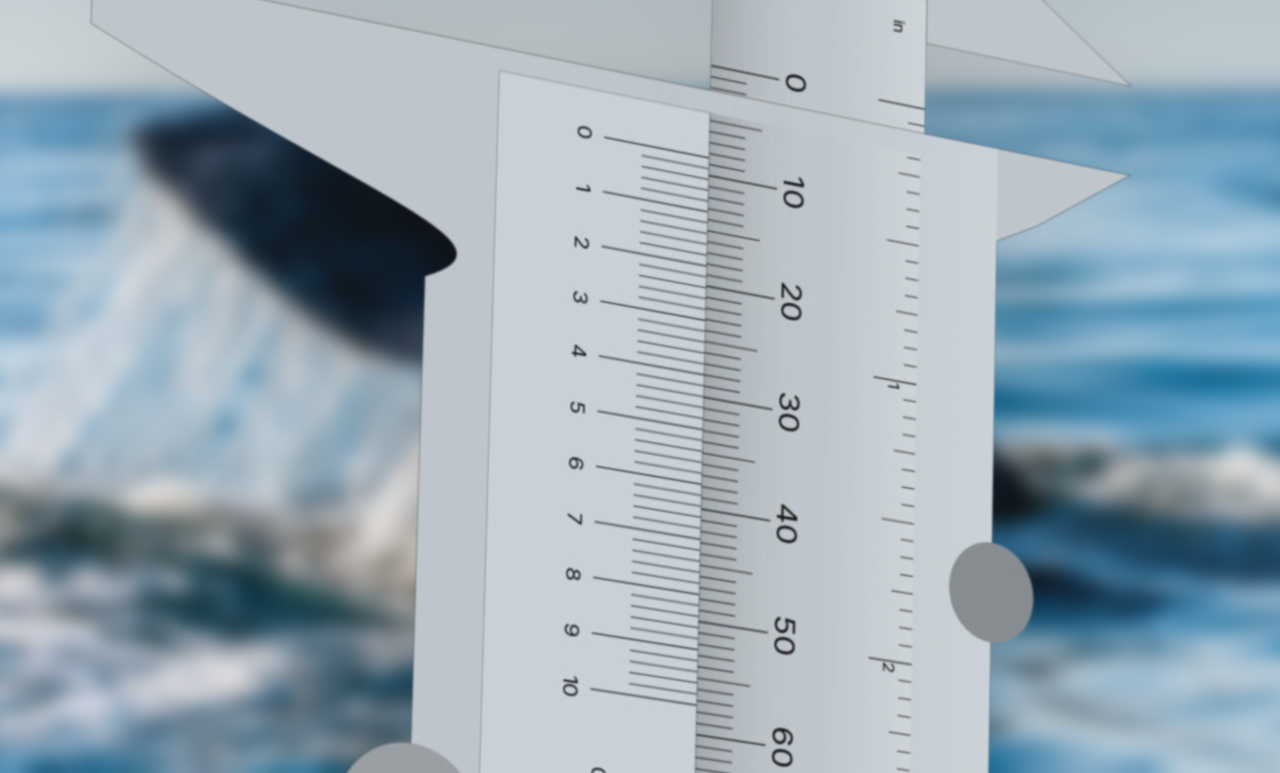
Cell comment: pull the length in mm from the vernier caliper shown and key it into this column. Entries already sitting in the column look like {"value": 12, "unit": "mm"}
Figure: {"value": 8.4, "unit": "mm"}
